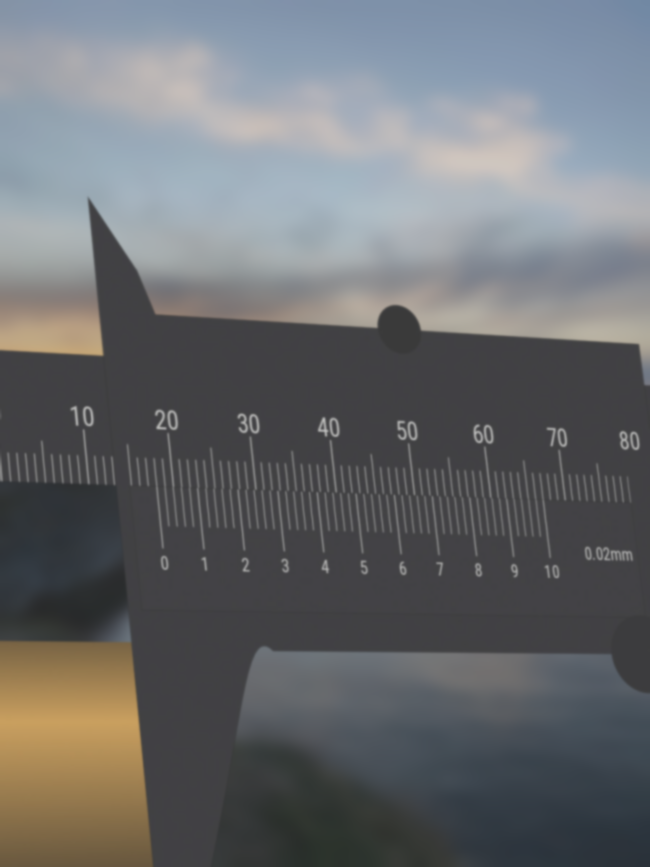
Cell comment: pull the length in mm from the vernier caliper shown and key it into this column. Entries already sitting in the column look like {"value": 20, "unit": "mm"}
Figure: {"value": 18.0, "unit": "mm"}
